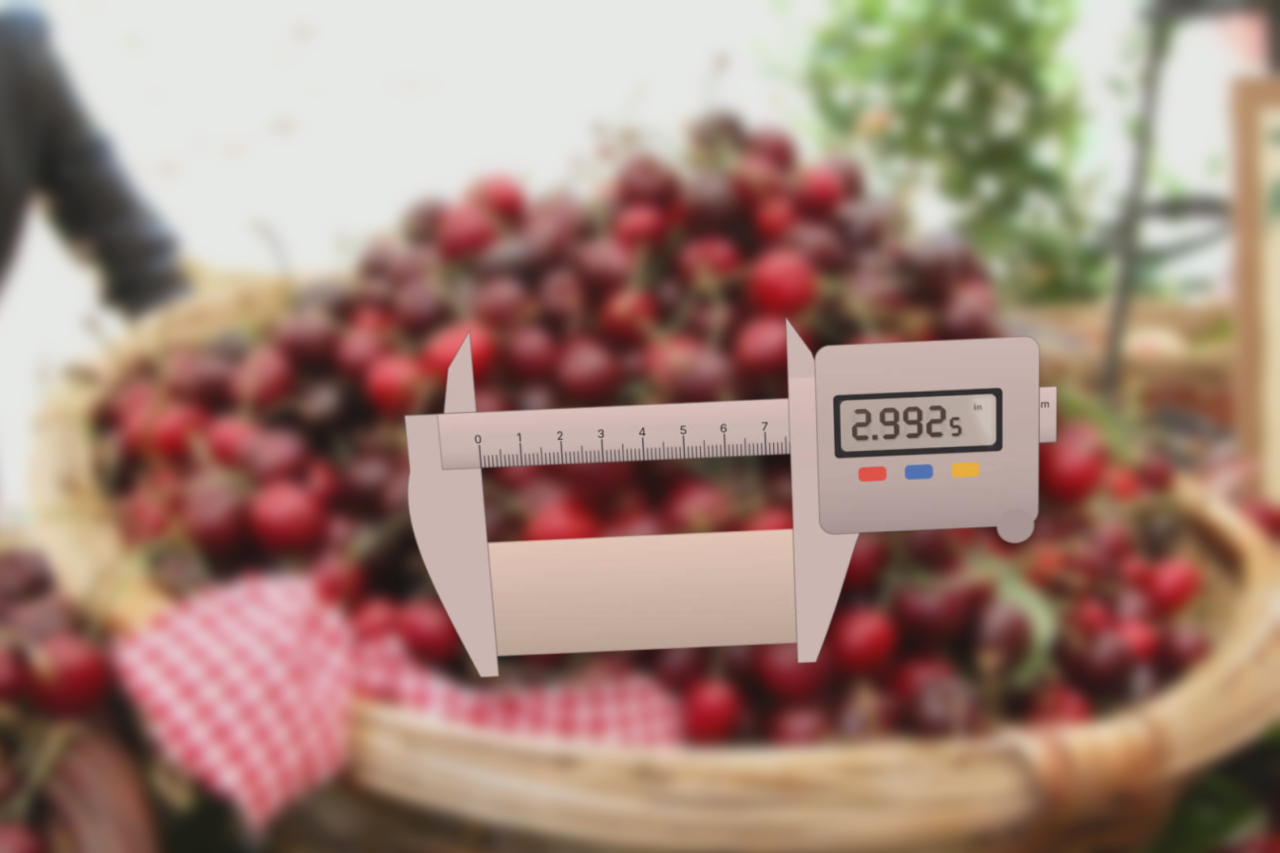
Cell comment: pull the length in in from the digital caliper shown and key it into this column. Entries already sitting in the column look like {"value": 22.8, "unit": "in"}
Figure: {"value": 2.9925, "unit": "in"}
